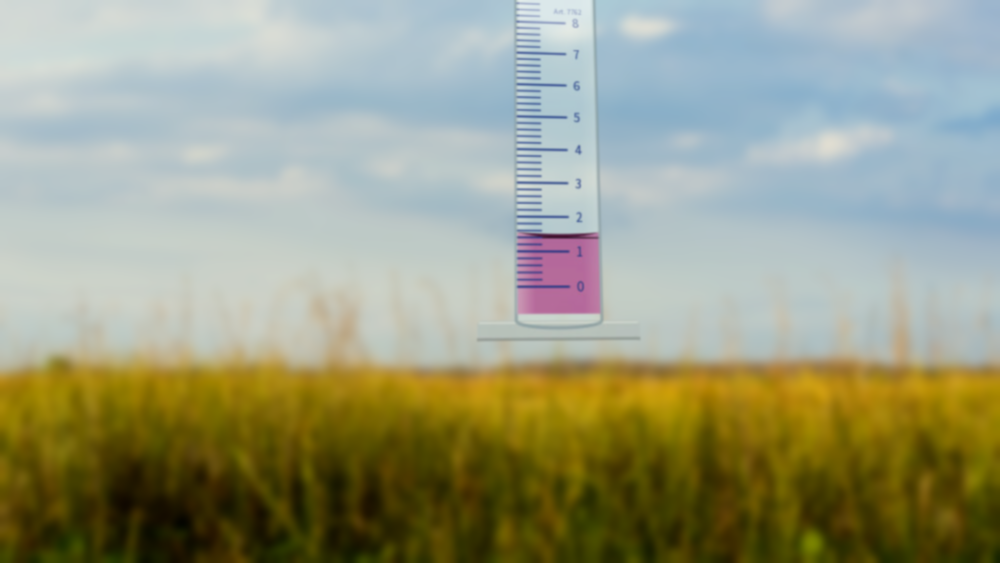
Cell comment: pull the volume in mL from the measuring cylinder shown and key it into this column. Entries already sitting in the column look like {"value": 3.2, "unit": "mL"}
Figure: {"value": 1.4, "unit": "mL"}
